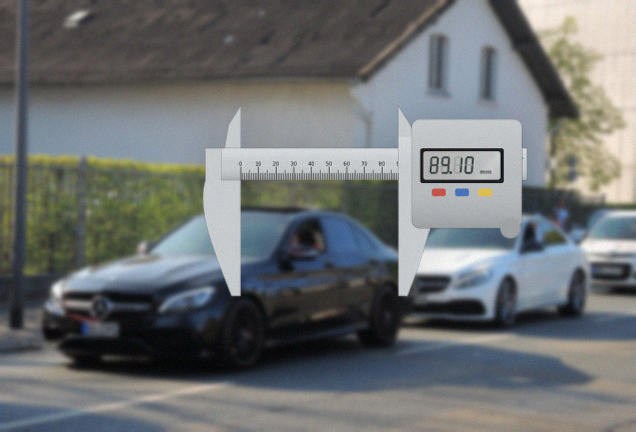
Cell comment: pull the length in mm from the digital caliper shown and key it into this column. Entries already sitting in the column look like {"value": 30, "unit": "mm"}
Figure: {"value": 89.10, "unit": "mm"}
